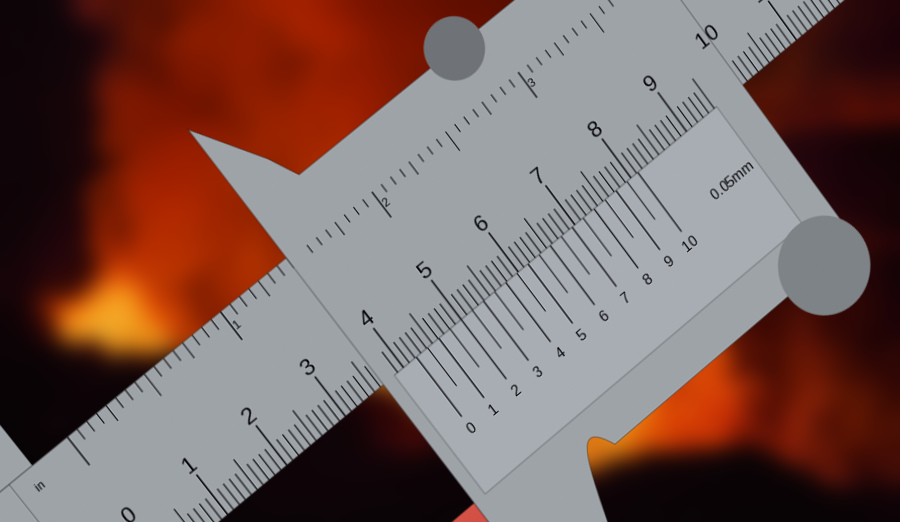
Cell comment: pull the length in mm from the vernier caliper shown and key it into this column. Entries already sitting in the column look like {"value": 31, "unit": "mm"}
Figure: {"value": 42.2, "unit": "mm"}
